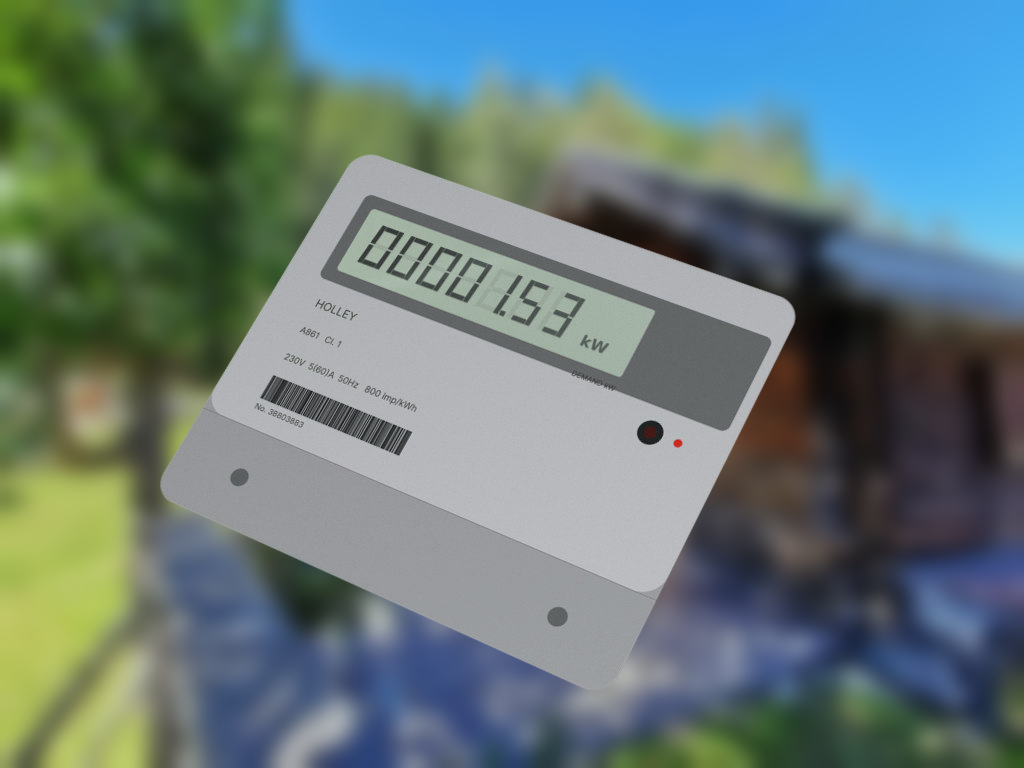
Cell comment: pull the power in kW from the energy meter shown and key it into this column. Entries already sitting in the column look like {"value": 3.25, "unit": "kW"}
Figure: {"value": 1.53, "unit": "kW"}
